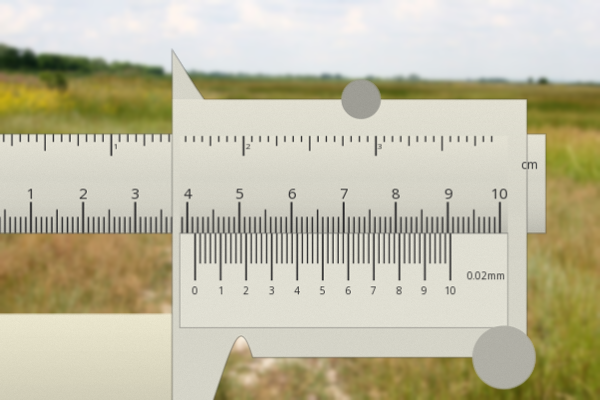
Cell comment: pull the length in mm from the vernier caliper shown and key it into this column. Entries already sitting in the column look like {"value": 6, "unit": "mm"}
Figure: {"value": 41.5, "unit": "mm"}
